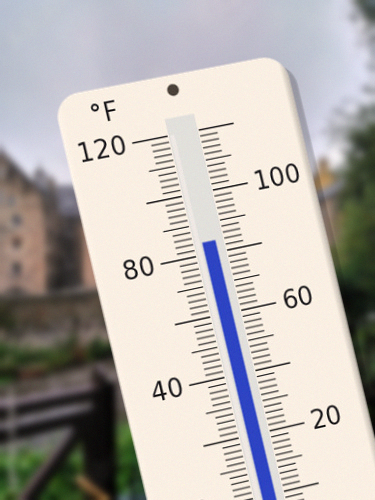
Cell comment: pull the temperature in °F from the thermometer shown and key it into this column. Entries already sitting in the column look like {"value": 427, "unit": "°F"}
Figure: {"value": 84, "unit": "°F"}
